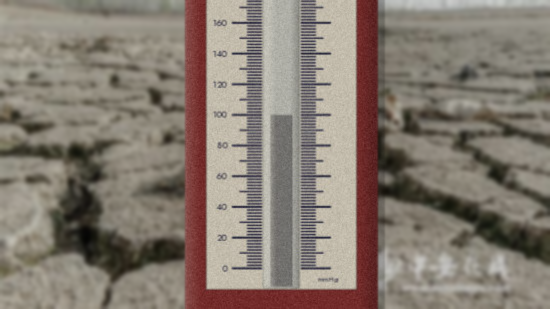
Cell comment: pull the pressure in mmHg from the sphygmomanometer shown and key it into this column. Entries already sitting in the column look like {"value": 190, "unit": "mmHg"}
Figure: {"value": 100, "unit": "mmHg"}
